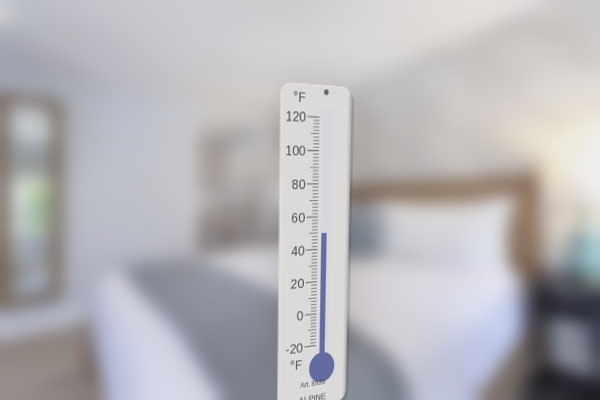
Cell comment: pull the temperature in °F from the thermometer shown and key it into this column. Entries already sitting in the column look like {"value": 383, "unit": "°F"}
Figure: {"value": 50, "unit": "°F"}
